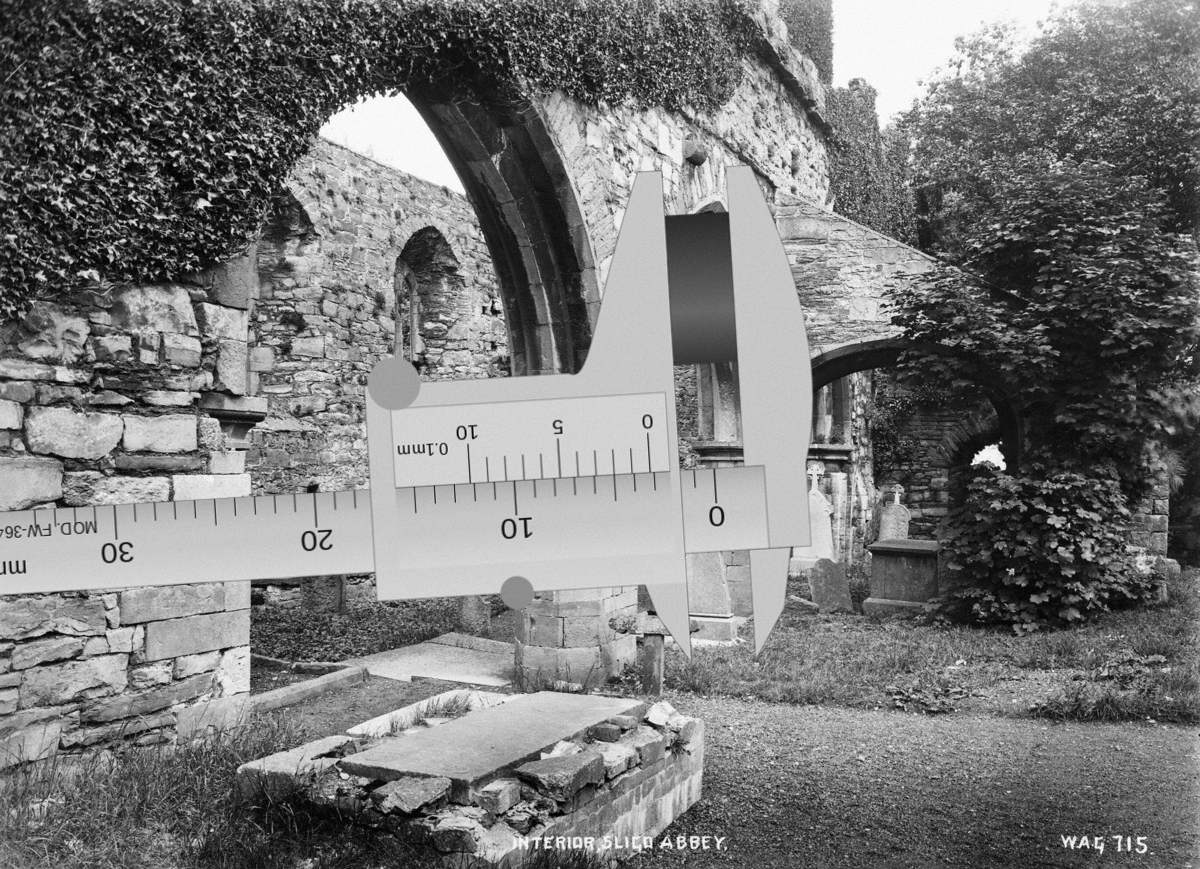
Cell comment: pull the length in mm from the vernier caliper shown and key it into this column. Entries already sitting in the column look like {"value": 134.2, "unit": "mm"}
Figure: {"value": 3.2, "unit": "mm"}
